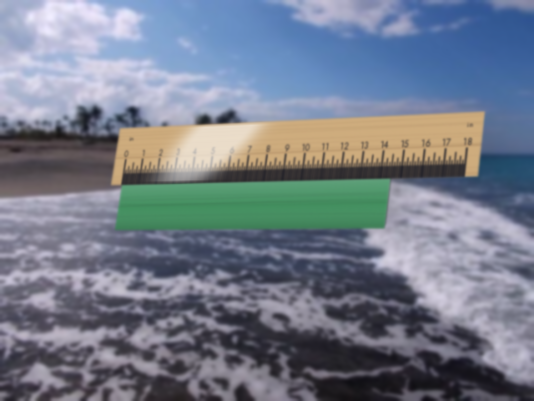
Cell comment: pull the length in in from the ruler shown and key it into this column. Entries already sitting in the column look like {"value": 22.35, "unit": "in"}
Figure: {"value": 14.5, "unit": "in"}
